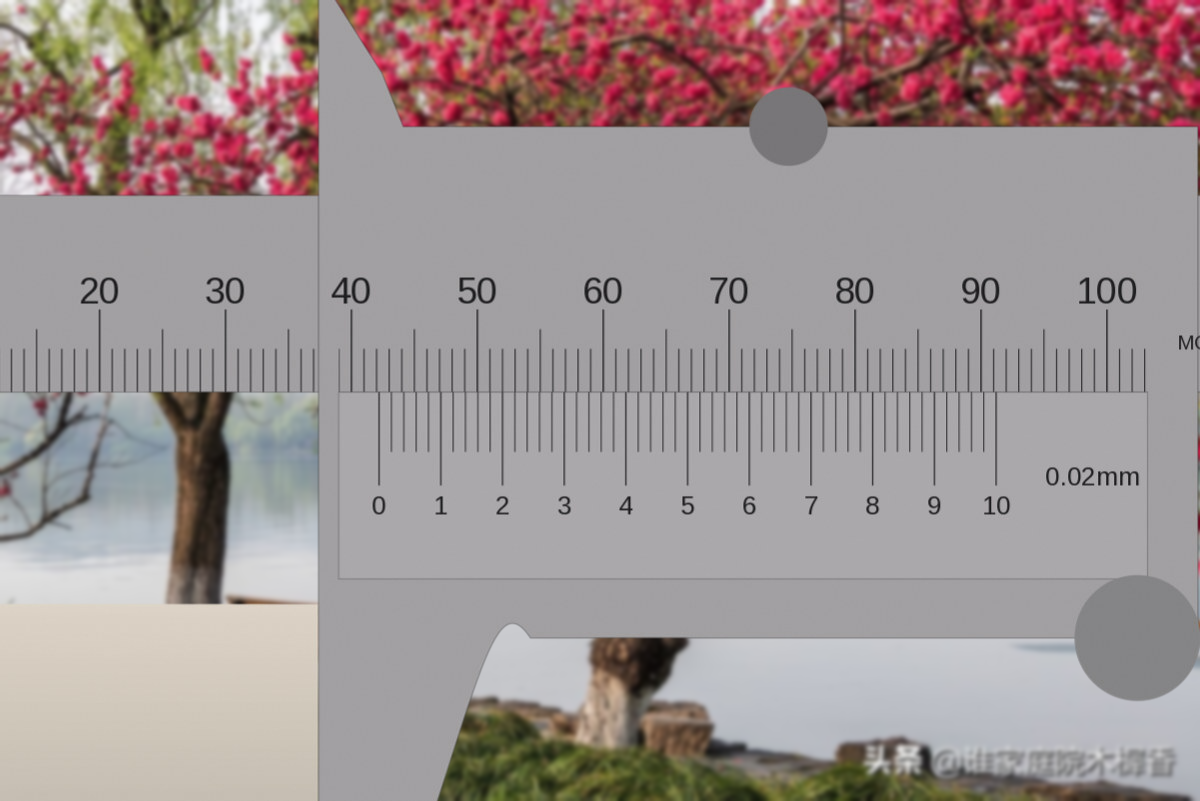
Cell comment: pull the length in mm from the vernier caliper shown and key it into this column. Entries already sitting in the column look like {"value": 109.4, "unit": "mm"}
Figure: {"value": 42.2, "unit": "mm"}
